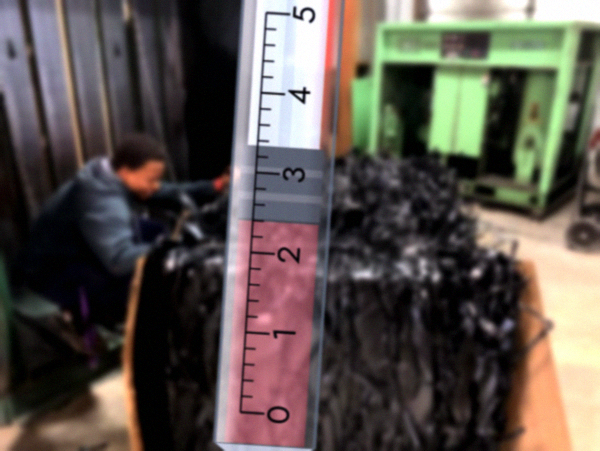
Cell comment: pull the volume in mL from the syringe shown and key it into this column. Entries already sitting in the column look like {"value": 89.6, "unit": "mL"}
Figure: {"value": 2.4, "unit": "mL"}
